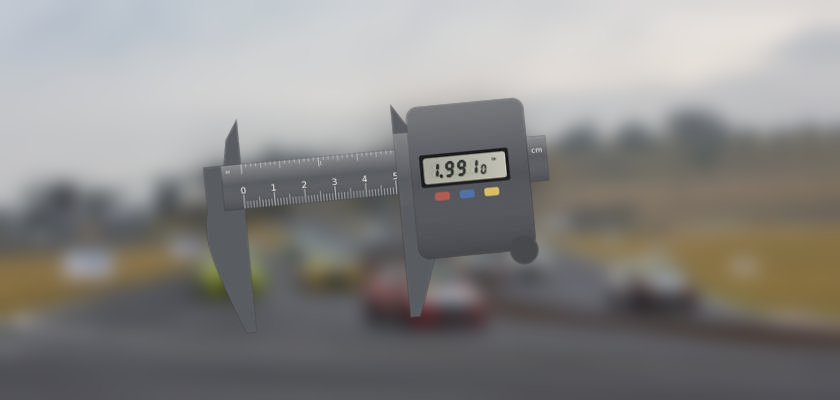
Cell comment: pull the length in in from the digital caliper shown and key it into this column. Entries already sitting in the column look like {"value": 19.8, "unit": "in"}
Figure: {"value": 1.9910, "unit": "in"}
